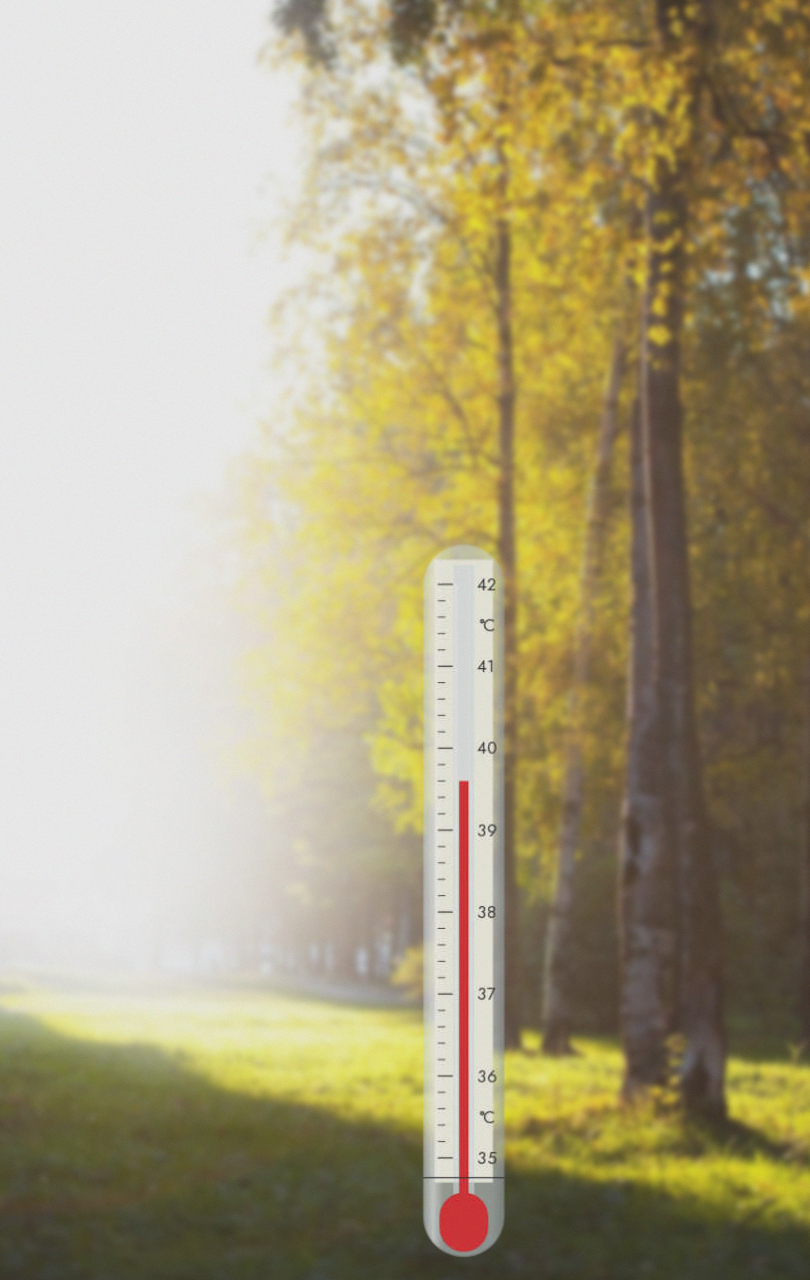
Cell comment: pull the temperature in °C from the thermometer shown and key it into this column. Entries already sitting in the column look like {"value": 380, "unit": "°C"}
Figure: {"value": 39.6, "unit": "°C"}
